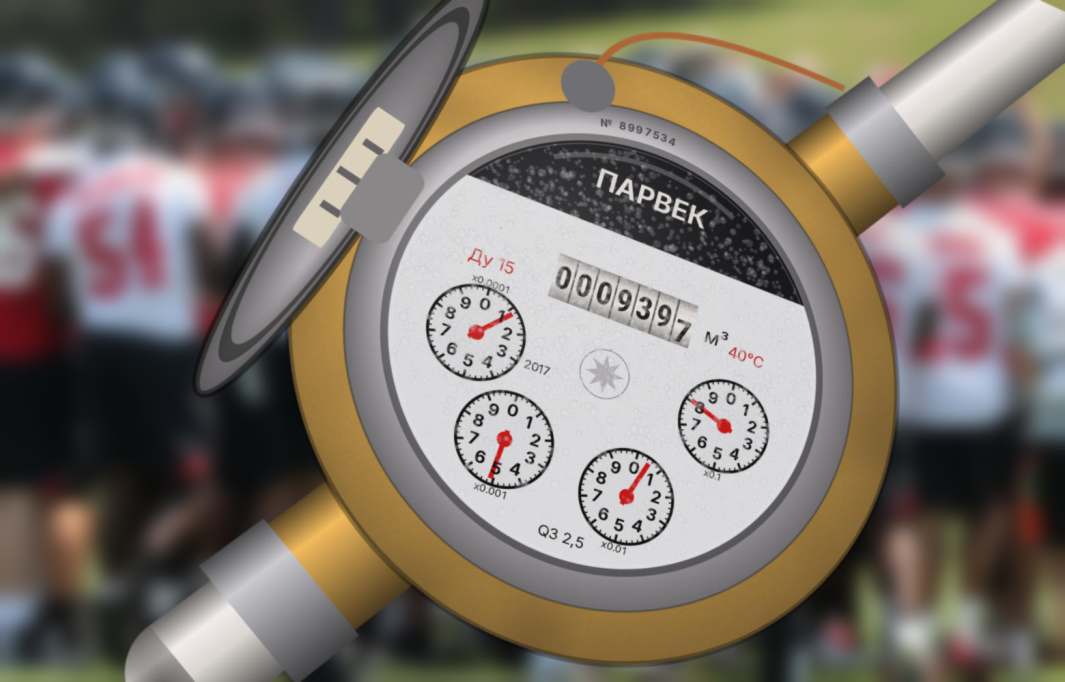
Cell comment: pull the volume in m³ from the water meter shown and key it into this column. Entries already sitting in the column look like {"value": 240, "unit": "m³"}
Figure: {"value": 9396.8051, "unit": "m³"}
